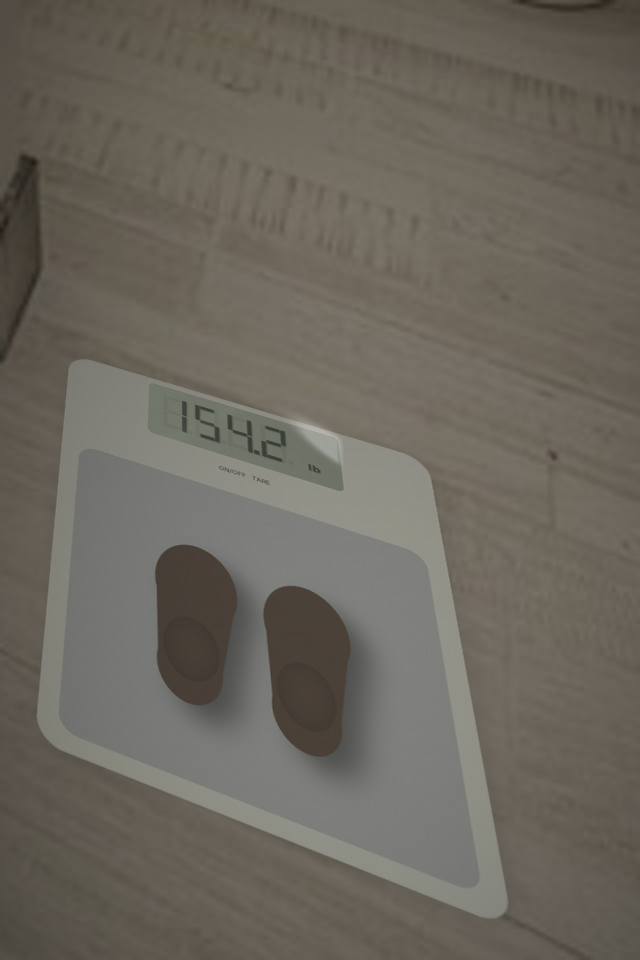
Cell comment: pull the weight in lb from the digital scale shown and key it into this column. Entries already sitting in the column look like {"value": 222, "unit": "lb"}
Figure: {"value": 154.2, "unit": "lb"}
